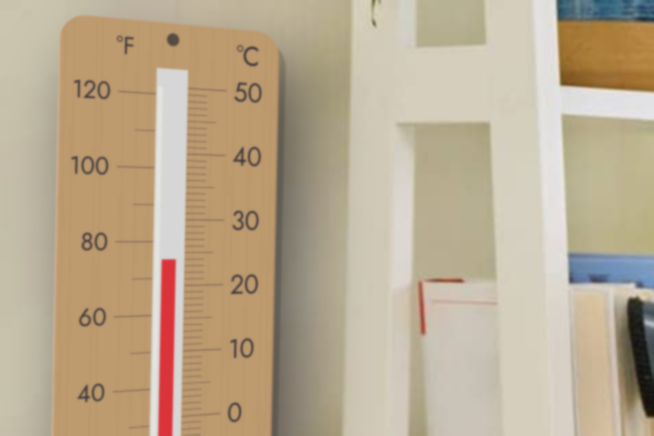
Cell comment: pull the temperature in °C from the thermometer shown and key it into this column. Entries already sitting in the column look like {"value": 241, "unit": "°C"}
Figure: {"value": 24, "unit": "°C"}
